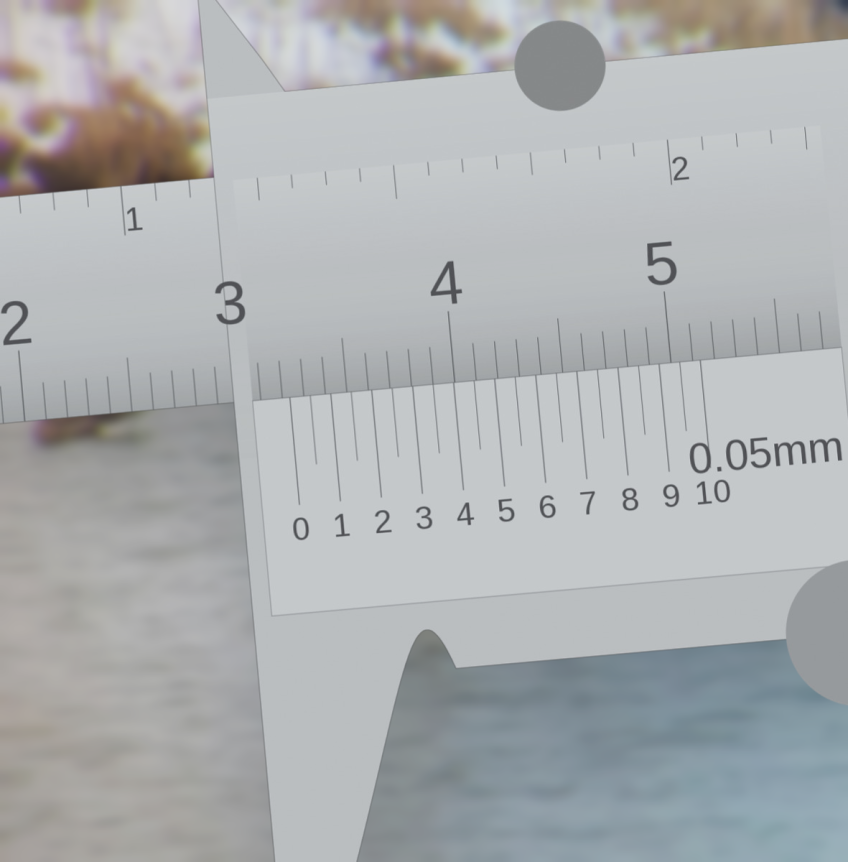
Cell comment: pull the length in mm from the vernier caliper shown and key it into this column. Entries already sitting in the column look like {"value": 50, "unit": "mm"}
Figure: {"value": 32.35, "unit": "mm"}
